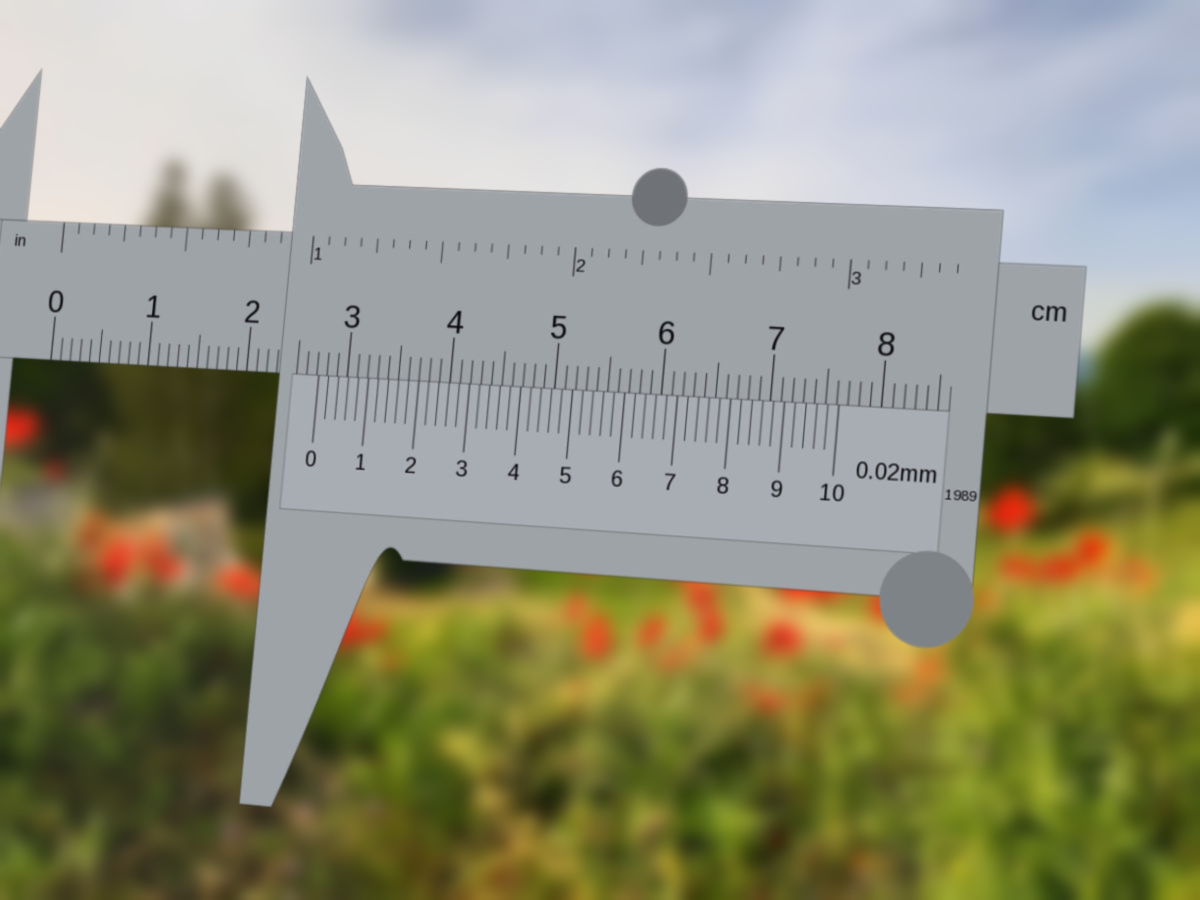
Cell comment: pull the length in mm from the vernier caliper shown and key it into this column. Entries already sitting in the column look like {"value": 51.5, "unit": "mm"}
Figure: {"value": 27.2, "unit": "mm"}
